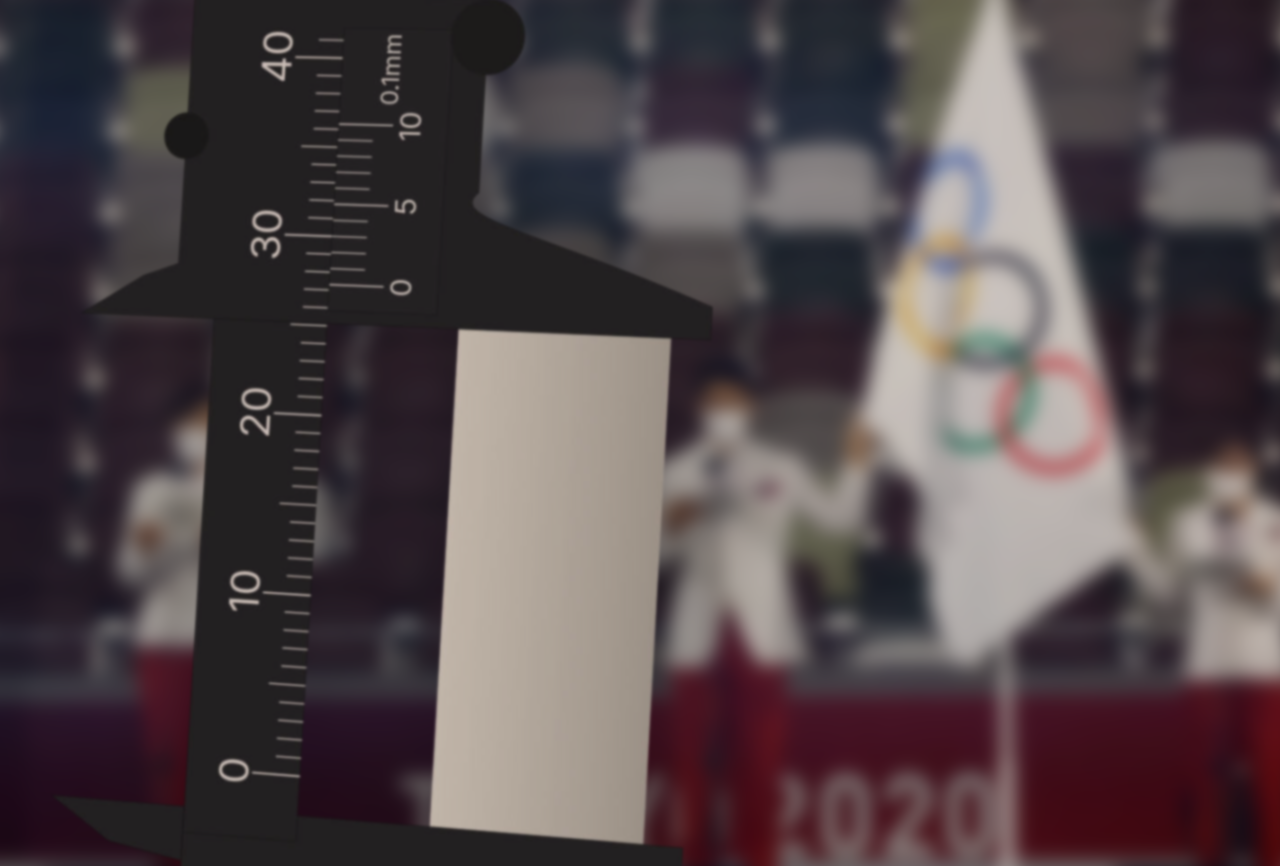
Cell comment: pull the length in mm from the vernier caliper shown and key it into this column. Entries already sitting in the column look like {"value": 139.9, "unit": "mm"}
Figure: {"value": 27.3, "unit": "mm"}
